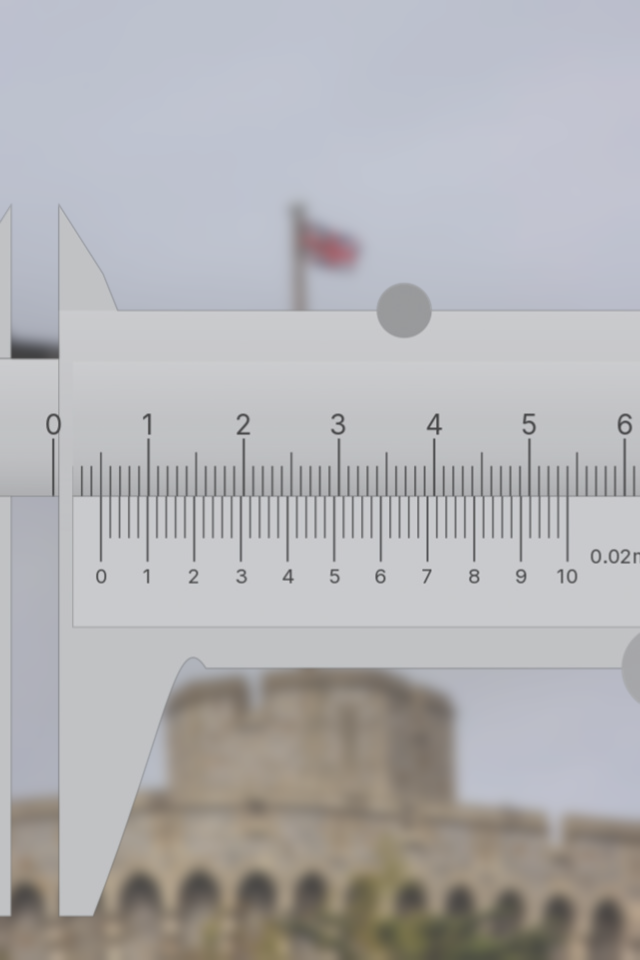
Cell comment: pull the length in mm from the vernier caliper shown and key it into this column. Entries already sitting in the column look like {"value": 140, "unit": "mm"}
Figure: {"value": 5.0, "unit": "mm"}
